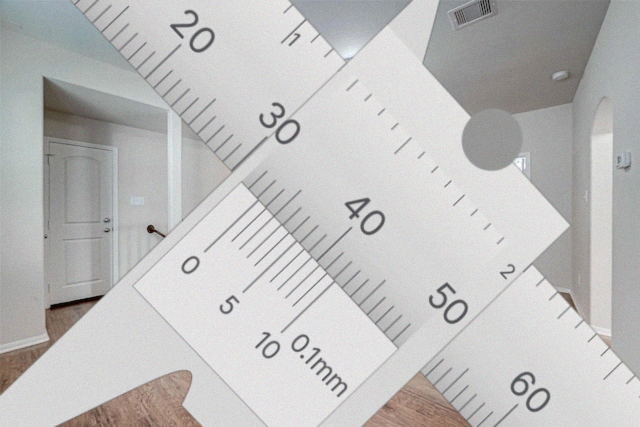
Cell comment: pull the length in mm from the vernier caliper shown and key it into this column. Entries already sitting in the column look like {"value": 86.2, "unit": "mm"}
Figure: {"value": 33.2, "unit": "mm"}
